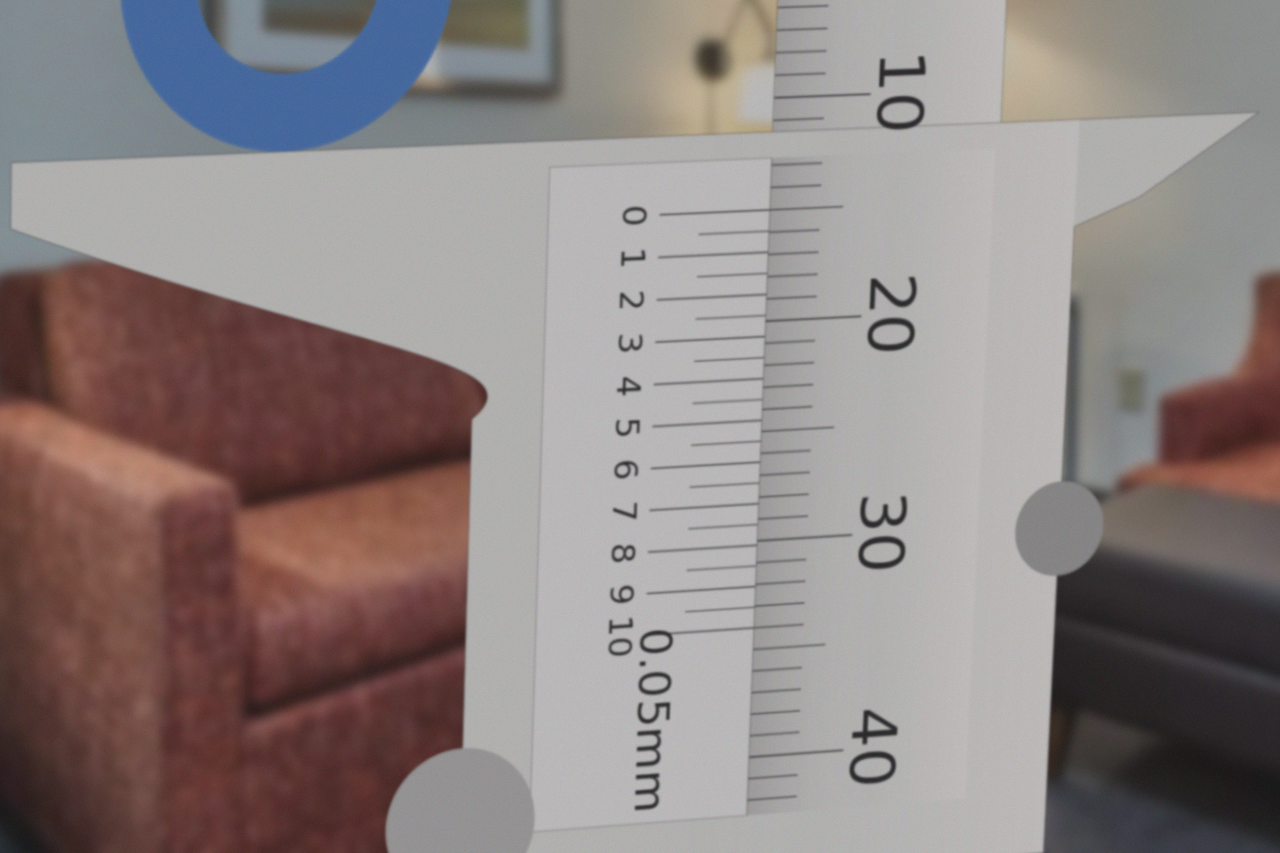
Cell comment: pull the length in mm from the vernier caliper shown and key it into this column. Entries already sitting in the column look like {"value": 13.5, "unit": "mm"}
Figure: {"value": 15.0, "unit": "mm"}
